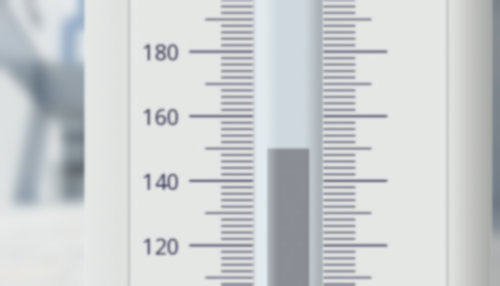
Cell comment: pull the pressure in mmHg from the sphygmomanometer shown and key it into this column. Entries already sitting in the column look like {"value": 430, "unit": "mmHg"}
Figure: {"value": 150, "unit": "mmHg"}
